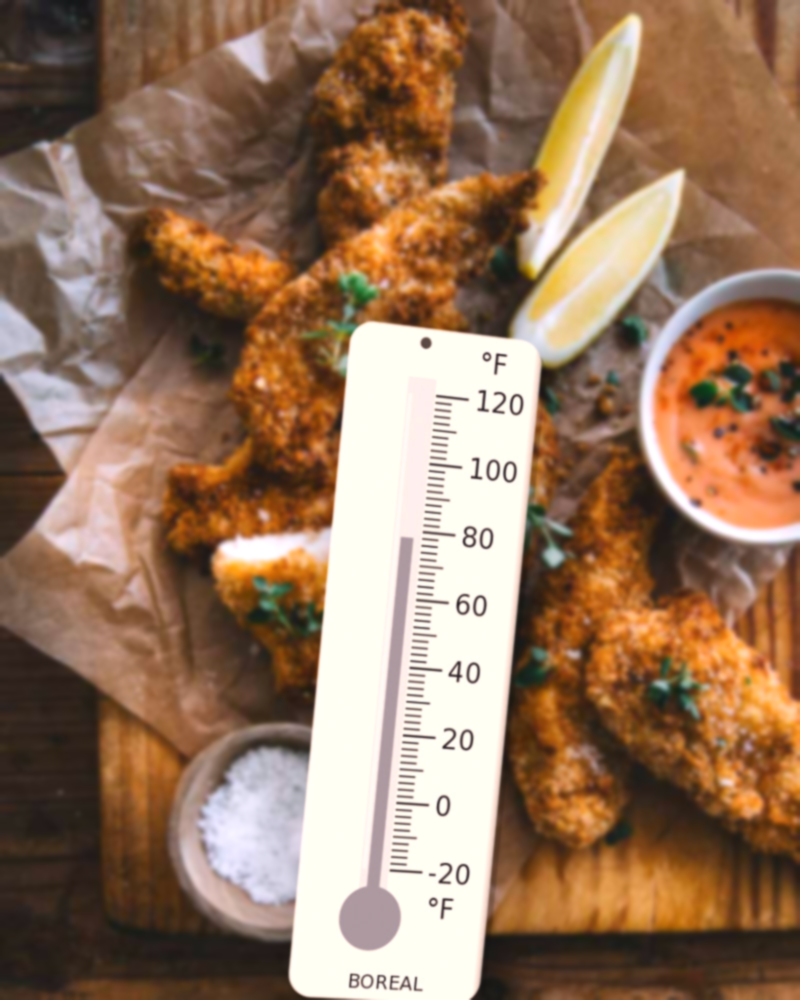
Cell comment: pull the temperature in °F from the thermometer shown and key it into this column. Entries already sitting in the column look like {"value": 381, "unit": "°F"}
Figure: {"value": 78, "unit": "°F"}
